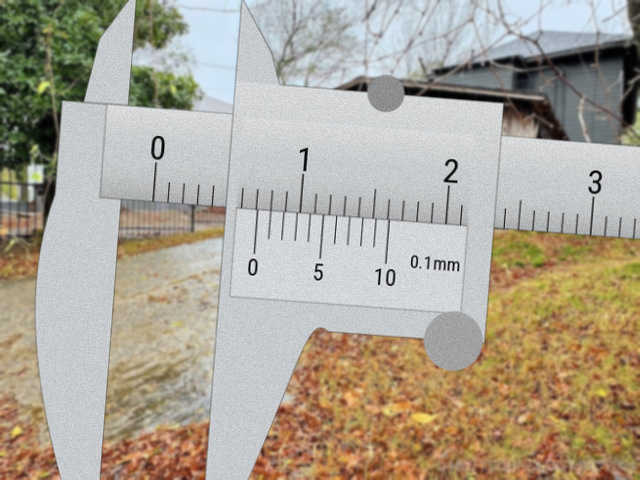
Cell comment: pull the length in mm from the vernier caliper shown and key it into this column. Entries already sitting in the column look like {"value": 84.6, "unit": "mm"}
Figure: {"value": 7.1, "unit": "mm"}
